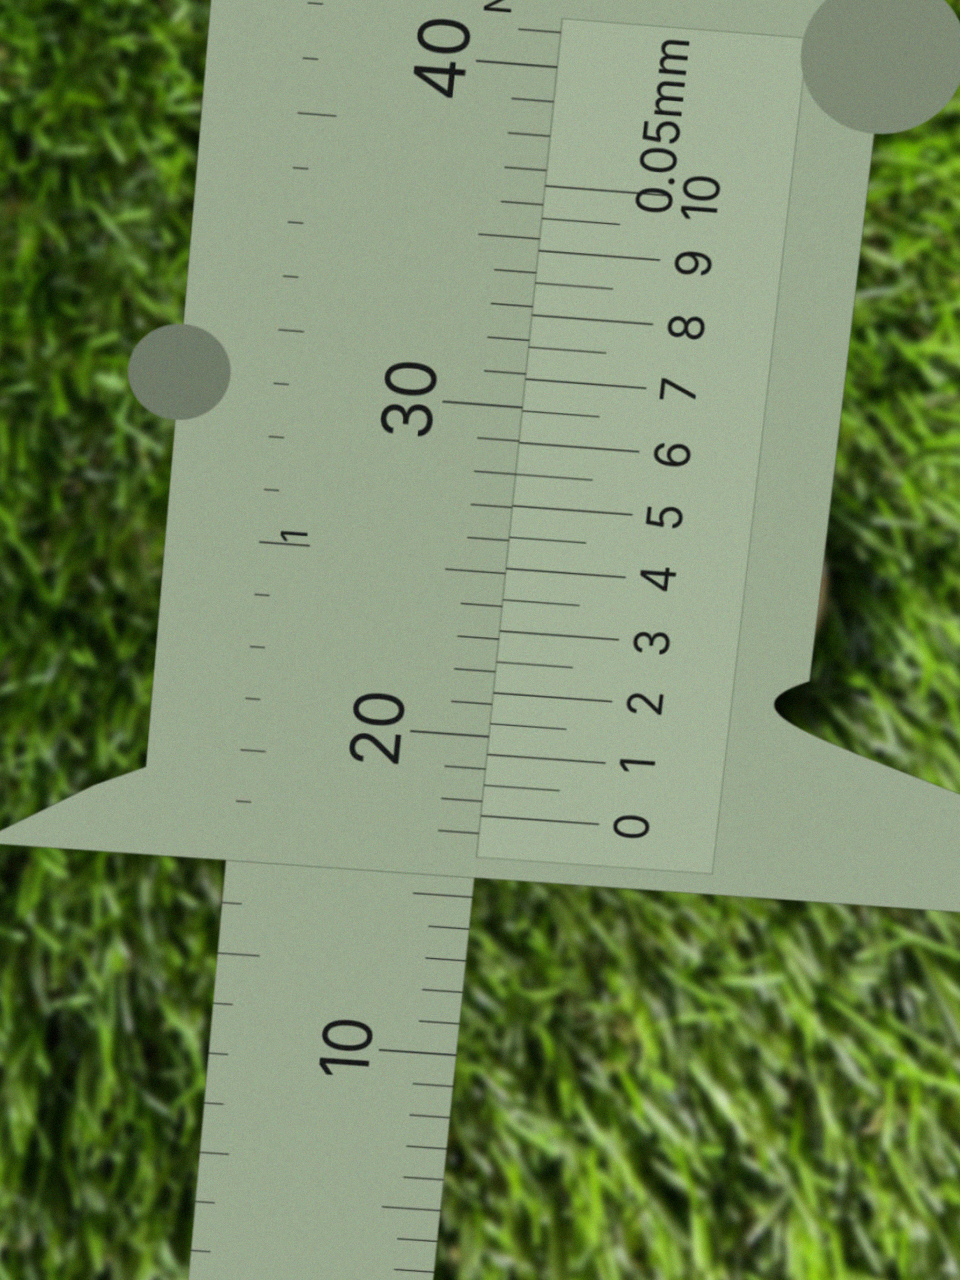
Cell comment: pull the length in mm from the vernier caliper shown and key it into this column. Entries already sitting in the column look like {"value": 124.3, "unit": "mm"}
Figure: {"value": 17.55, "unit": "mm"}
